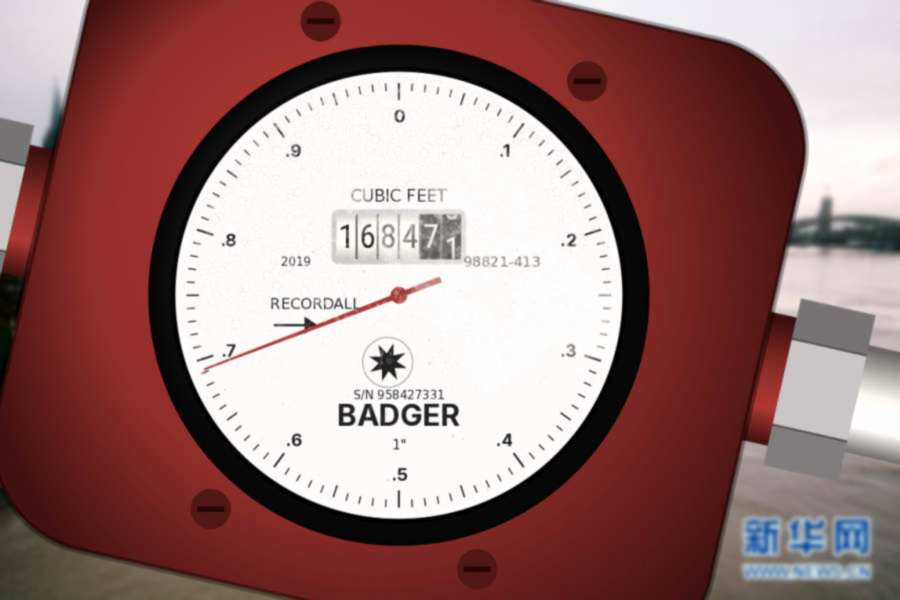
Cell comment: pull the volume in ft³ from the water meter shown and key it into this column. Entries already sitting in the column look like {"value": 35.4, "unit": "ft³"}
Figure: {"value": 168470.69, "unit": "ft³"}
